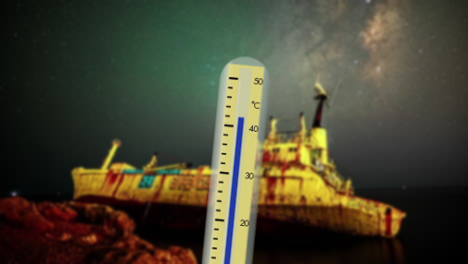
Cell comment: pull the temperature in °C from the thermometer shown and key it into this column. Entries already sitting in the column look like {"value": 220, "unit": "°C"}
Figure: {"value": 42, "unit": "°C"}
